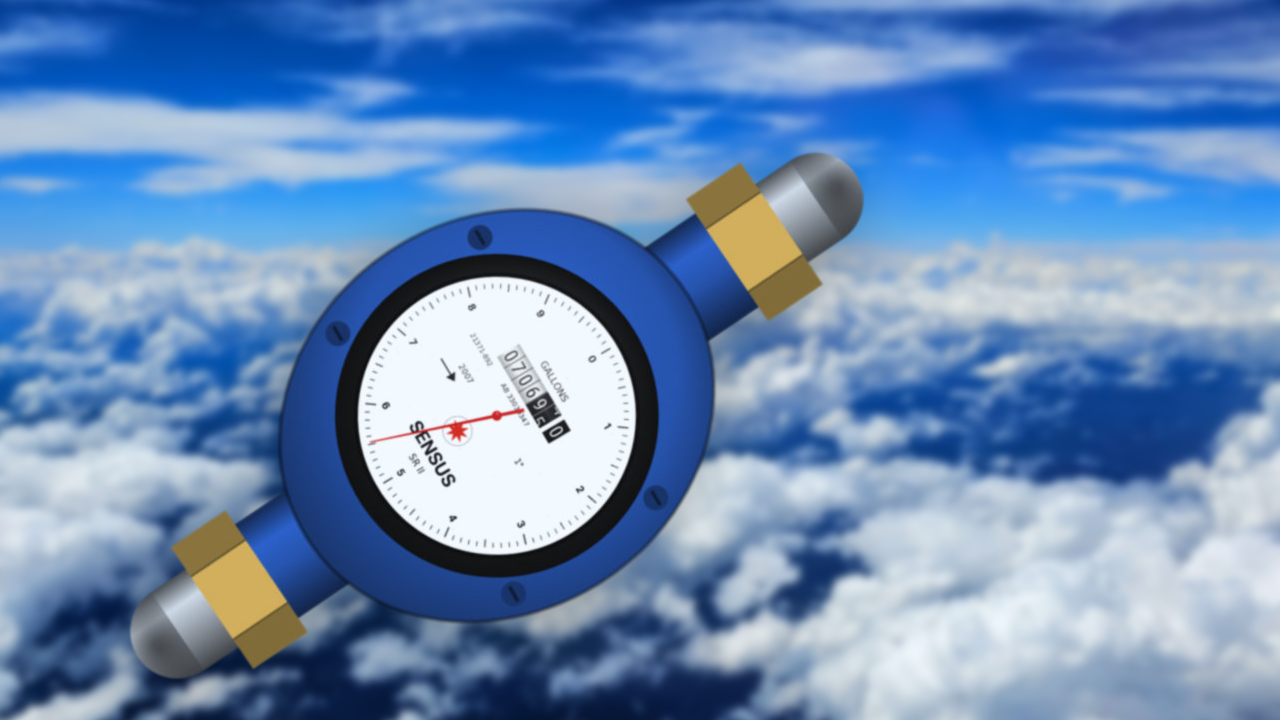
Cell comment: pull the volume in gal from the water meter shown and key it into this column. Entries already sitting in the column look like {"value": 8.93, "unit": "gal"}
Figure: {"value": 706945.5, "unit": "gal"}
